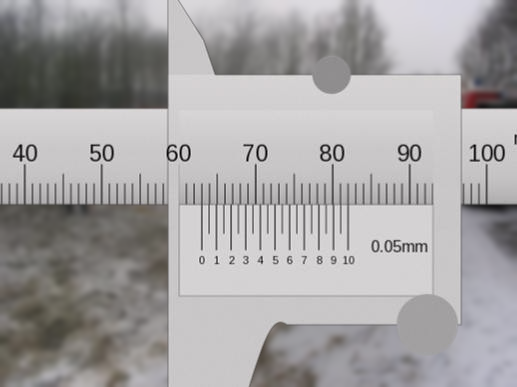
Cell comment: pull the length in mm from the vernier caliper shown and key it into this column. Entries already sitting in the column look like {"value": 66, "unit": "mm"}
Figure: {"value": 63.0, "unit": "mm"}
